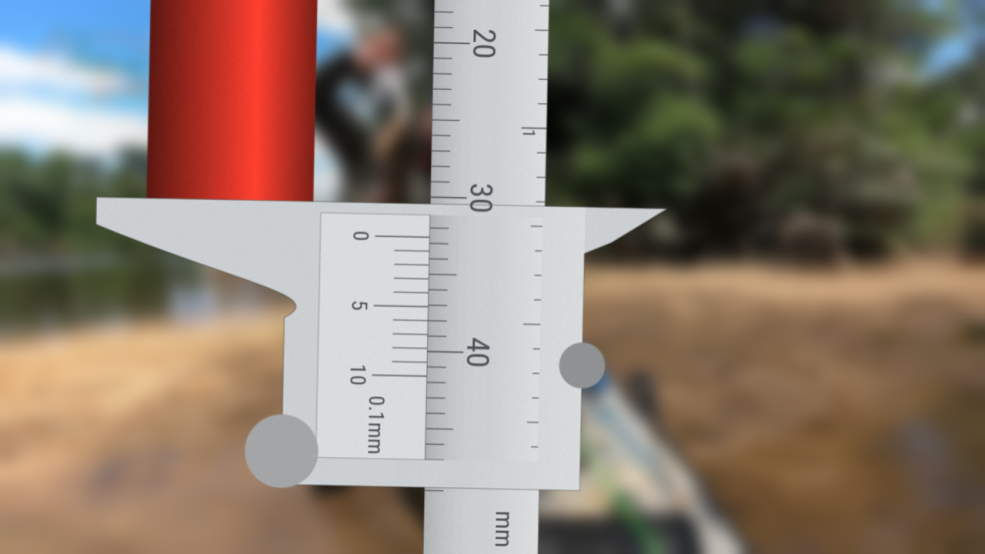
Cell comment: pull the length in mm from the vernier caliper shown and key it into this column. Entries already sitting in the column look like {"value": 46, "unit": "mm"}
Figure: {"value": 32.6, "unit": "mm"}
